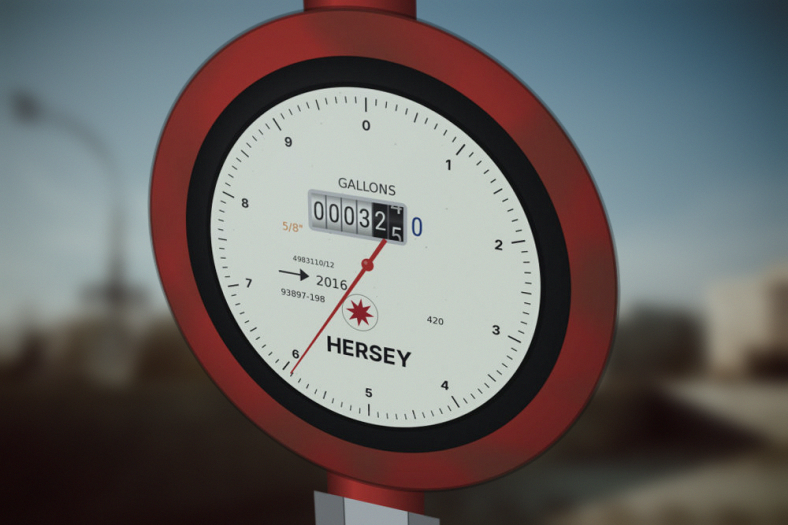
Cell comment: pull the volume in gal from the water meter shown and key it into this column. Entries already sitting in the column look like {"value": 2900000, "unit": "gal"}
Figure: {"value": 3245.9, "unit": "gal"}
